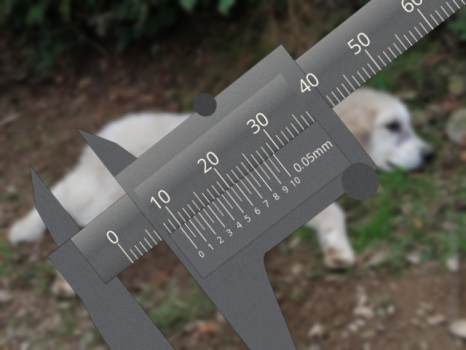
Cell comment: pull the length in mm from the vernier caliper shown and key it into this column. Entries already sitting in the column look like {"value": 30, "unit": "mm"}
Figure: {"value": 9.8, "unit": "mm"}
